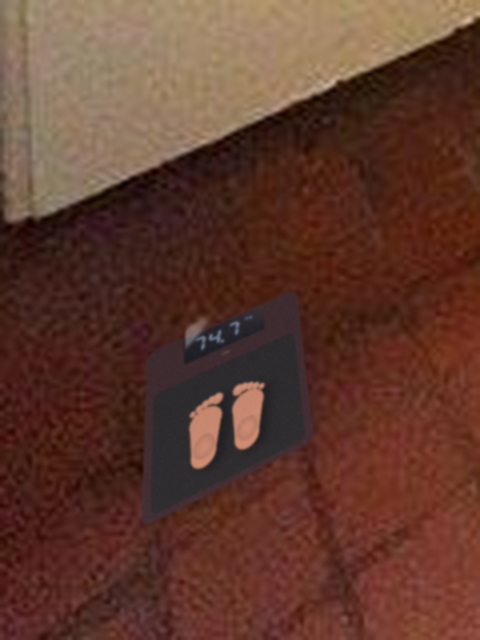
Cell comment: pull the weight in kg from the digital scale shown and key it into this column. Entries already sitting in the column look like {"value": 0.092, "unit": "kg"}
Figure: {"value": 74.7, "unit": "kg"}
